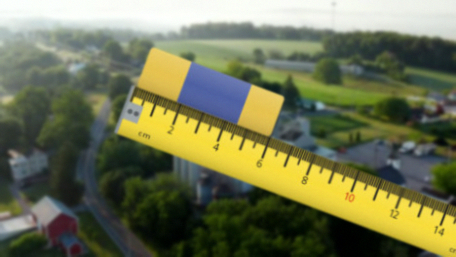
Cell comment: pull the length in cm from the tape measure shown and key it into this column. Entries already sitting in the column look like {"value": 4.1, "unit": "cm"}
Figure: {"value": 6, "unit": "cm"}
